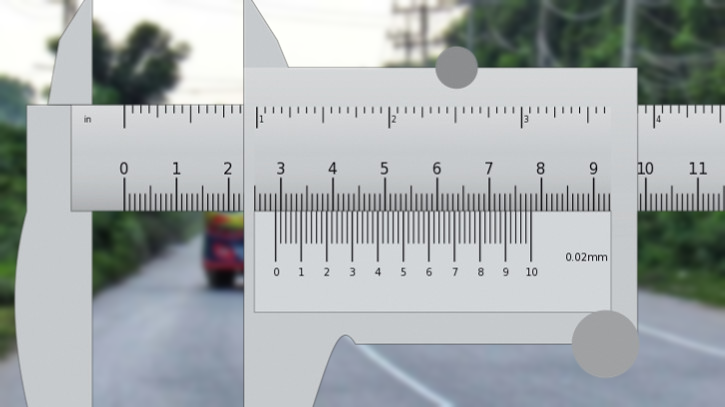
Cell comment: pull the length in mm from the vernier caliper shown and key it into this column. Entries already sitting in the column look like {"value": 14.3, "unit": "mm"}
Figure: {"value": 29.0, "unit": "mm"}
